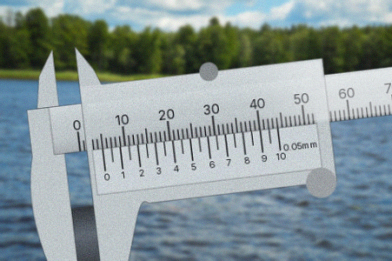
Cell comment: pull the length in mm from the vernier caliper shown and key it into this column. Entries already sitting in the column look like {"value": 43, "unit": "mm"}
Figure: {"value": 5.0, "unit": "mm"}
